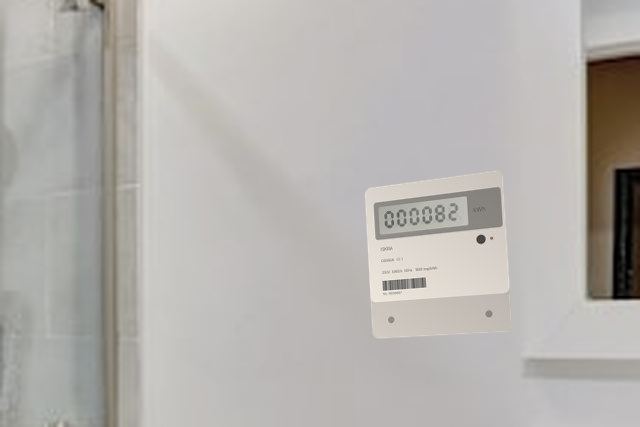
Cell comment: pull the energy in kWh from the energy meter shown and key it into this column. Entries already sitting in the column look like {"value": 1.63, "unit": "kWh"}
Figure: {"value": 82, "unit": "kWh"}
